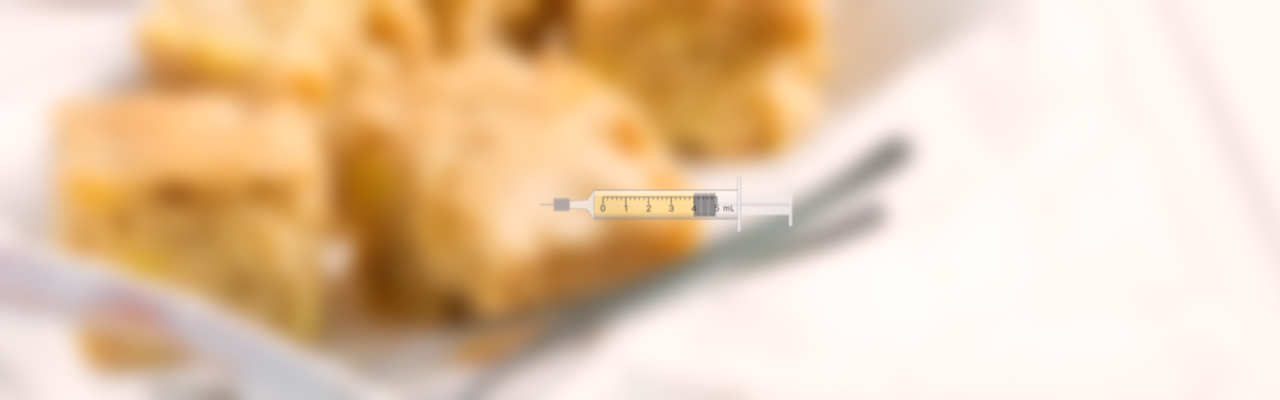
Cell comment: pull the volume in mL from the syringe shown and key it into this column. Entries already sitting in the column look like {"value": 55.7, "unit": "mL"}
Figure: {"value": 4, "unit": "mL"}
